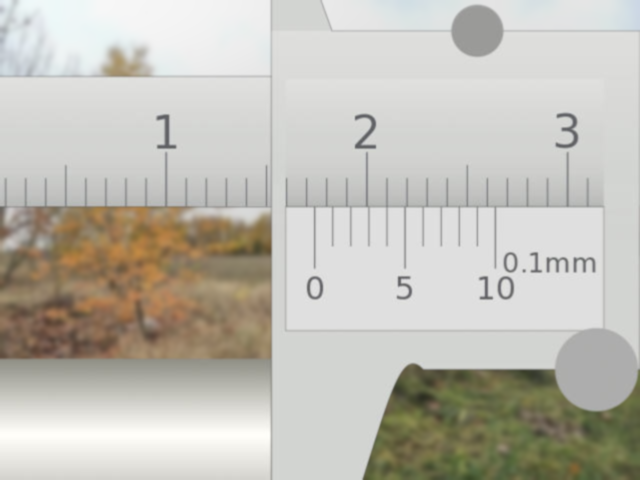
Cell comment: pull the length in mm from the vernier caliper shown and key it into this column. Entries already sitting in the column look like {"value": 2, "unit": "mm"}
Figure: {"value": 17.4, "unit": "mm"}
